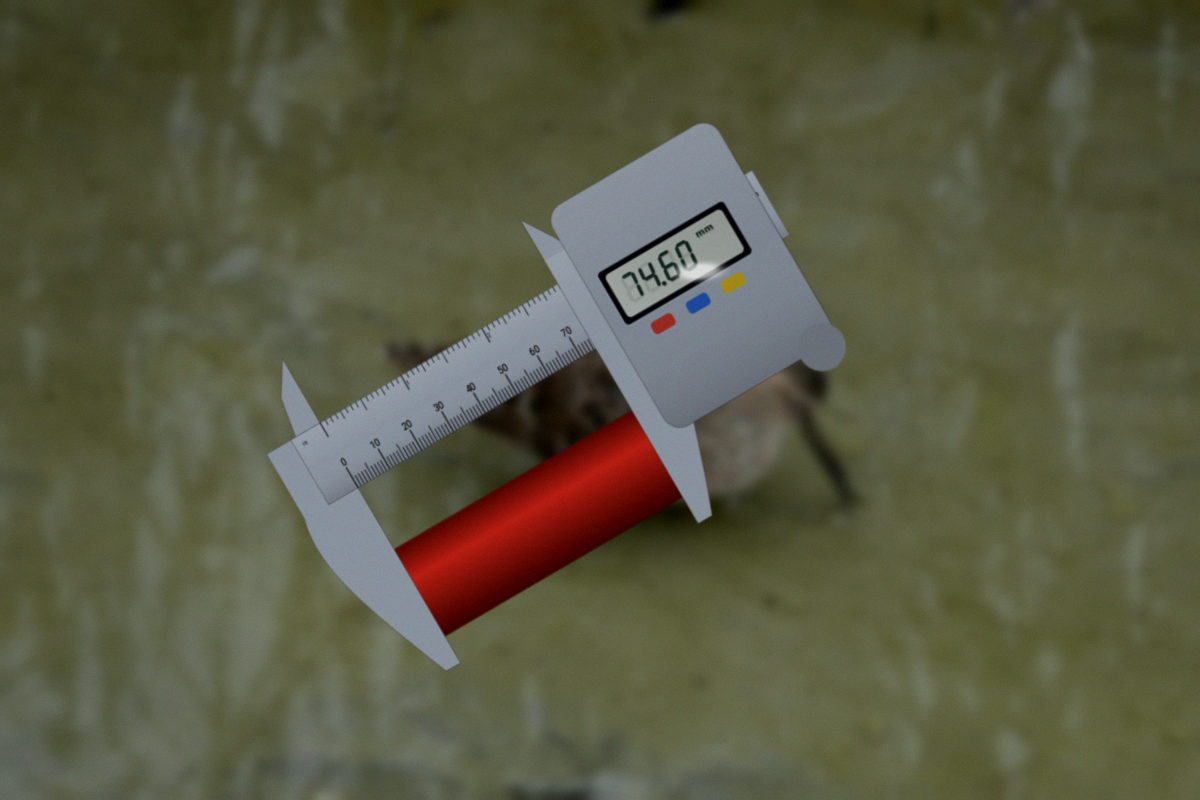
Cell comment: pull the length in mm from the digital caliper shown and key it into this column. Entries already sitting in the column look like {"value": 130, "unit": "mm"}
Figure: {"value": 74.60, "unit": "mm"}
